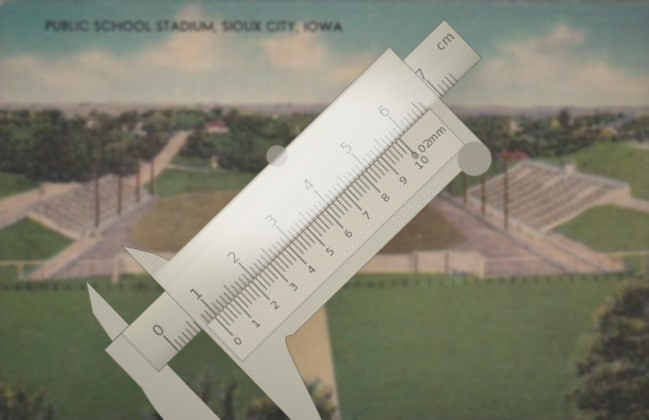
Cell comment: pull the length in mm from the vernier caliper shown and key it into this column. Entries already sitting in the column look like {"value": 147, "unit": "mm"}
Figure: {"value": 9.5, "unit": "mm"}
